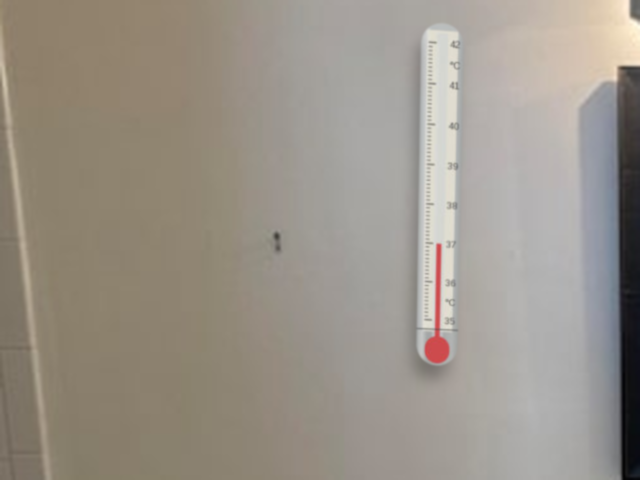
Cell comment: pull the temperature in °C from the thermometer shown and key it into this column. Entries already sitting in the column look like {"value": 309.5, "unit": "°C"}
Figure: {"value": 37, "unit": "°C"}
